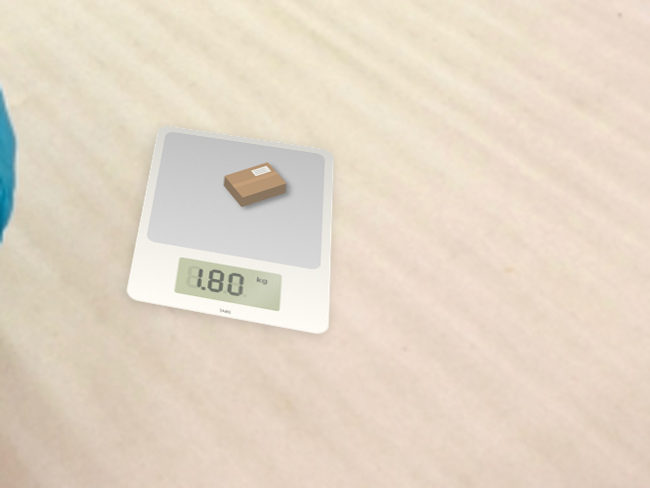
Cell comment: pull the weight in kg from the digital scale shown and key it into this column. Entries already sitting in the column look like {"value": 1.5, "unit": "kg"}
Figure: {"value": 1.80, "unit": "kg"}
